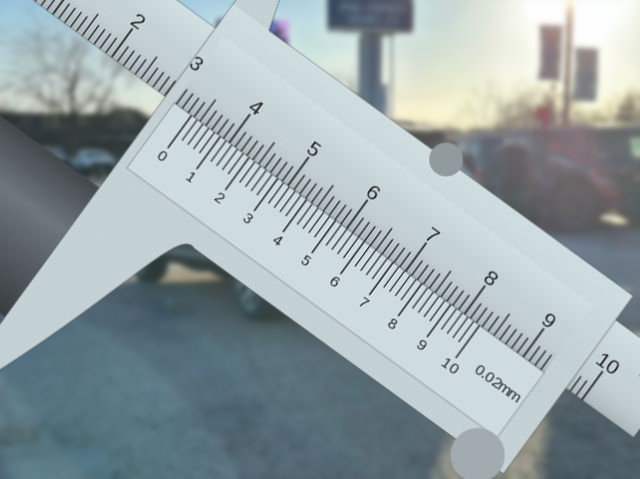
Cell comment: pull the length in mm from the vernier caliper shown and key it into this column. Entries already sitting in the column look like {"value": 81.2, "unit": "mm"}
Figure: {"value": 33.6, "unit": "mm"}
